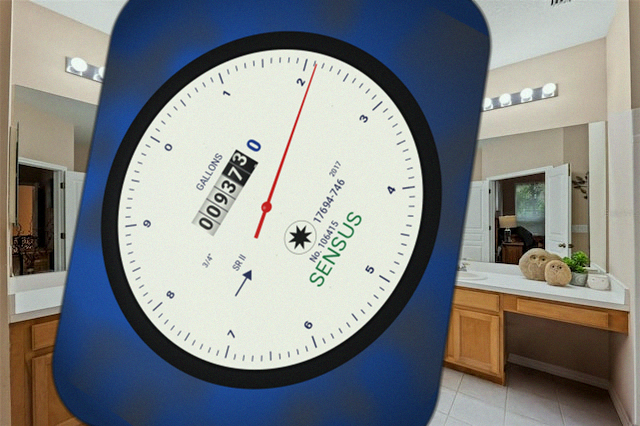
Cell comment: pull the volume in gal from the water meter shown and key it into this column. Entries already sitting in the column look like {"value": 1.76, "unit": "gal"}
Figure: {"value": 93732.1, "unit": "gal"}
